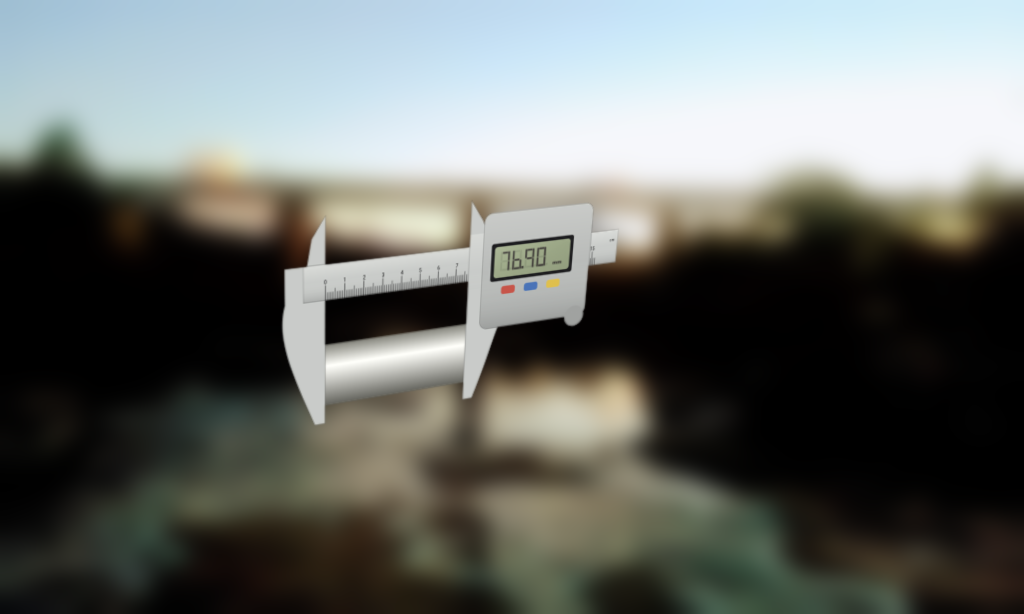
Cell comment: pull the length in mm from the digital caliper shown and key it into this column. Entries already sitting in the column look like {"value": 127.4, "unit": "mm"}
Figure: {"value": 76.90, "unit": "mm"}
